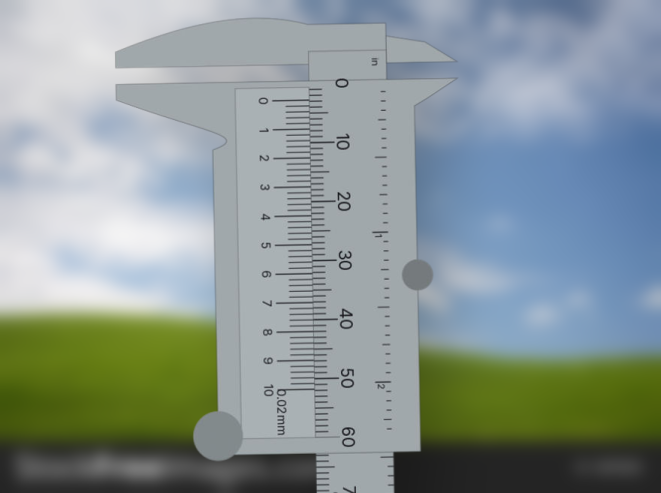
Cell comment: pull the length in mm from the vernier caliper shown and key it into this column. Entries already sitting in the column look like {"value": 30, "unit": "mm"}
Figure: {"value": 2.8, "unit": "mm"}
